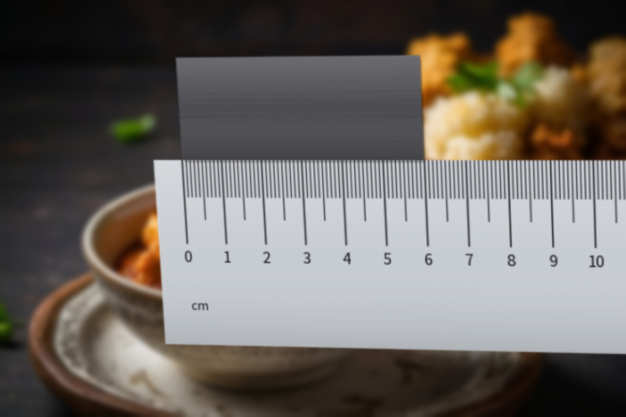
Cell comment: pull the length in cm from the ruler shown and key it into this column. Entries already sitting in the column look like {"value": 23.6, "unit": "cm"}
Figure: {"value": 6, "unit": "cm"}
